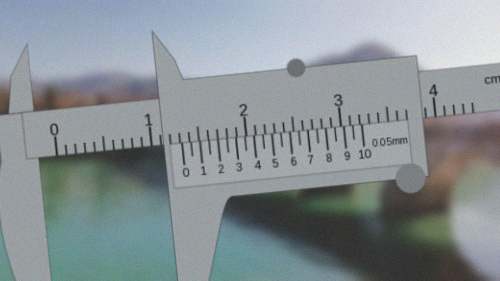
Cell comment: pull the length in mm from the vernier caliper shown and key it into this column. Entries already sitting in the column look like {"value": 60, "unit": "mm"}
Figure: {"value": 13.2, "unit": "mm"}
